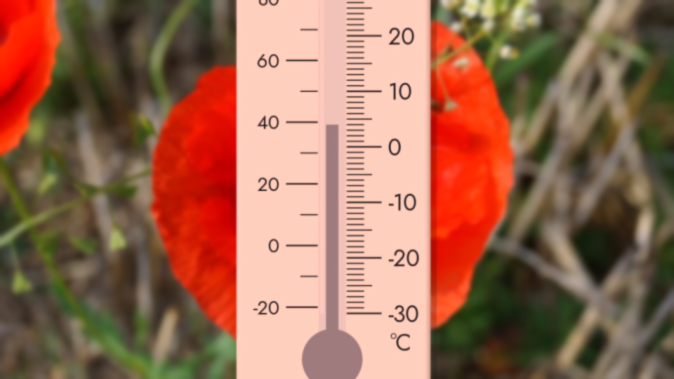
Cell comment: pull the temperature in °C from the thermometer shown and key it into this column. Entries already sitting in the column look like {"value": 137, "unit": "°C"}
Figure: {"value": 4, "unit": "°C"}
